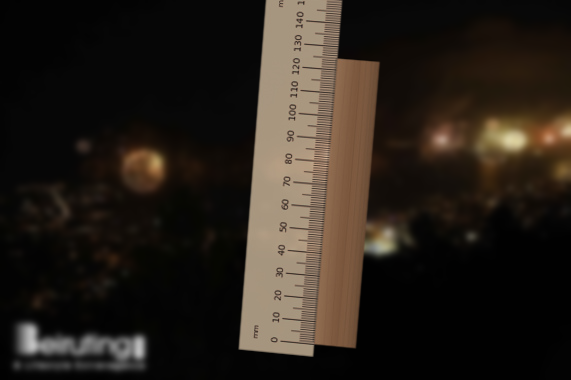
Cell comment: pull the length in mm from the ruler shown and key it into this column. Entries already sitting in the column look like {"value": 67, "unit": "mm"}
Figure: {"value": 125, "unit": "mm"}
